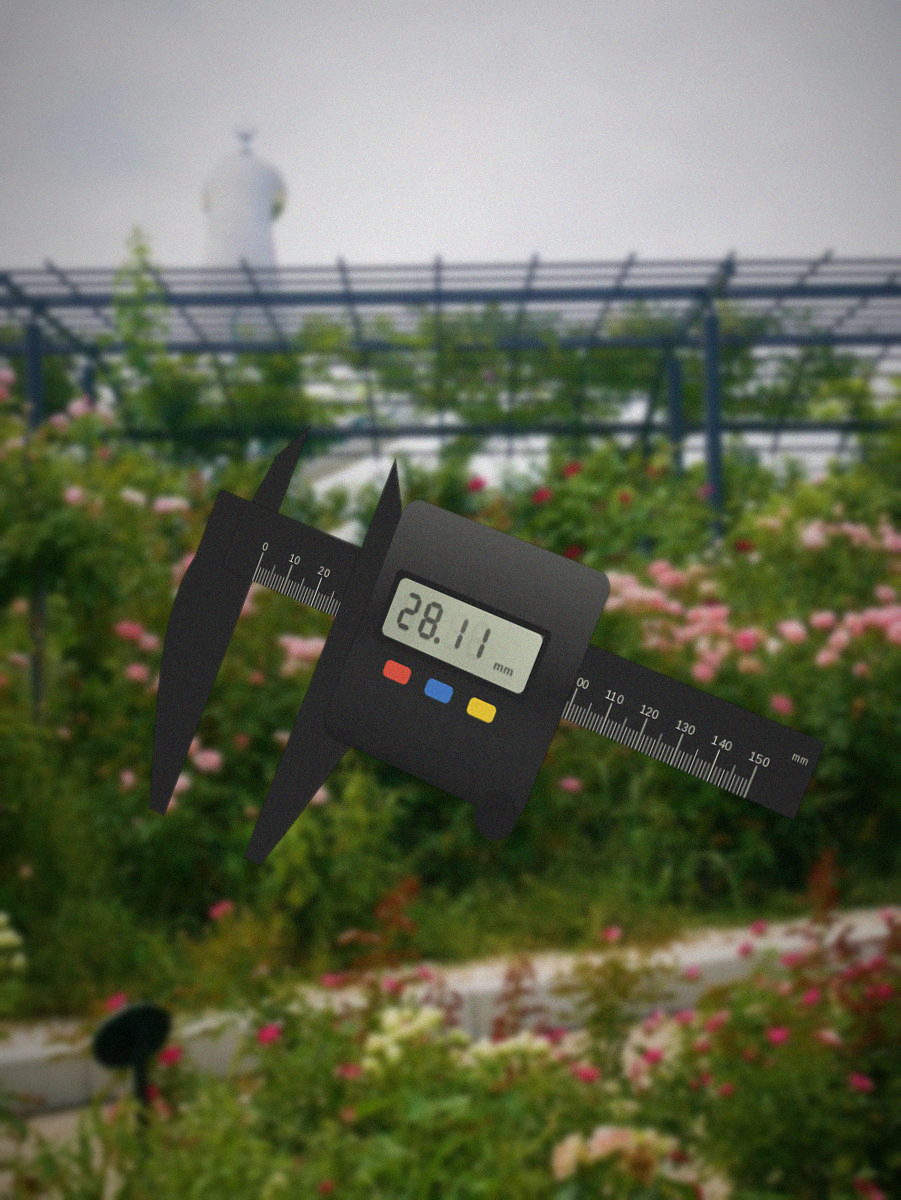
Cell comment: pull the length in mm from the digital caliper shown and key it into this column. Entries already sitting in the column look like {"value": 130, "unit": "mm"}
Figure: {"value": 28.11, "unit": "mm"}
